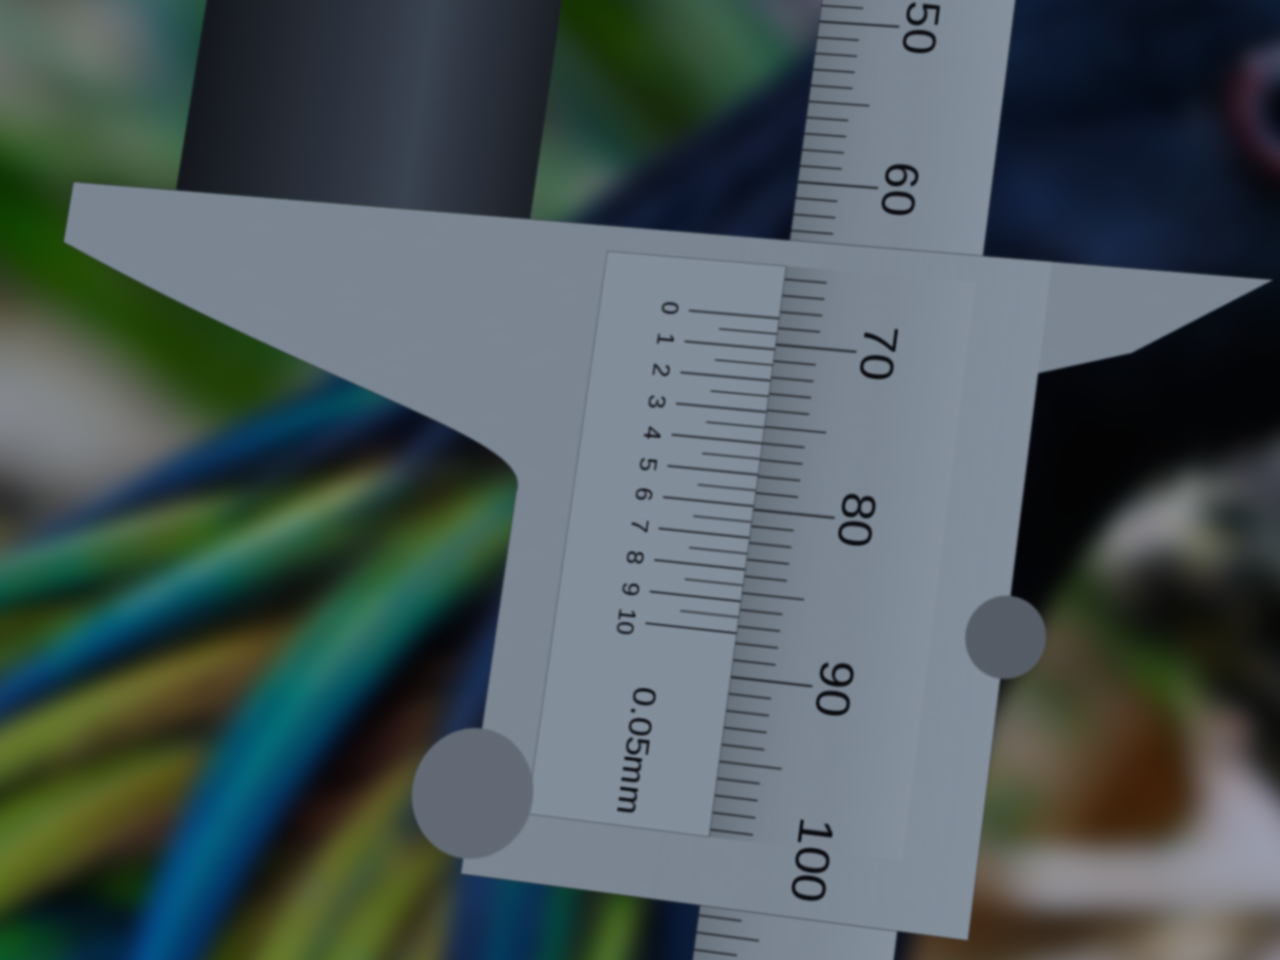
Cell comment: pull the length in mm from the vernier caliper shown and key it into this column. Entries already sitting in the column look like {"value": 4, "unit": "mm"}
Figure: {"value": 68.4, "unit": "mm"}
